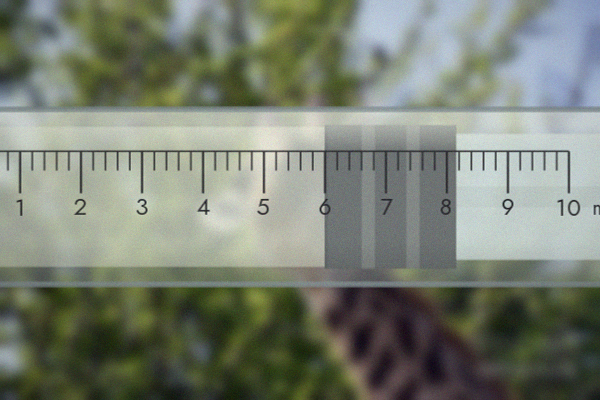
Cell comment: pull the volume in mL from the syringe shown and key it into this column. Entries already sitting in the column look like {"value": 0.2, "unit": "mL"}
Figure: {"value": 6, "unit": "mL"}
